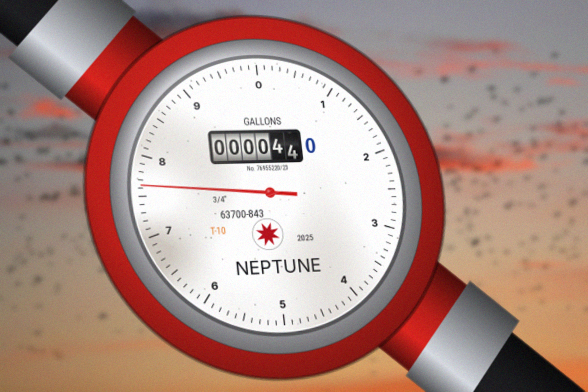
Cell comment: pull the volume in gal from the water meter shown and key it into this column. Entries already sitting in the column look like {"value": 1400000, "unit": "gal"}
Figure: {"value": 437.6, "unit": "gal"}
